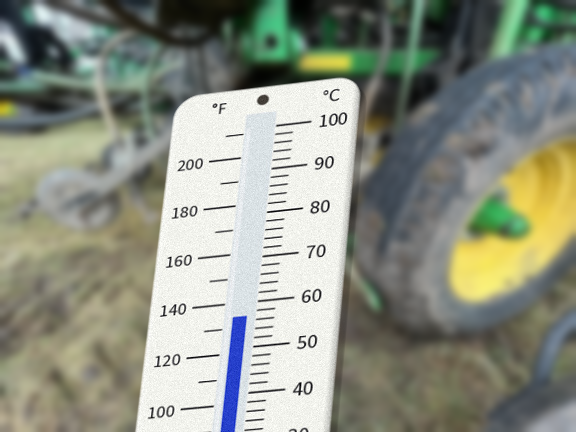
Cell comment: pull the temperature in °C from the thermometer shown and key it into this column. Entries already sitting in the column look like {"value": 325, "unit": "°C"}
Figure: {"value": 57, "unit": "°C"}
